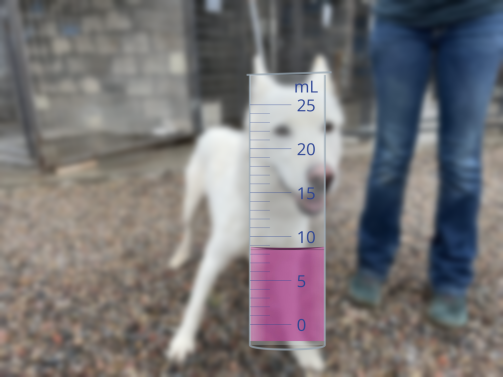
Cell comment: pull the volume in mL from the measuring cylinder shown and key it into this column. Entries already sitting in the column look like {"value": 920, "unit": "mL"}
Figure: {"value": 8.5, "unit": "mL"}
